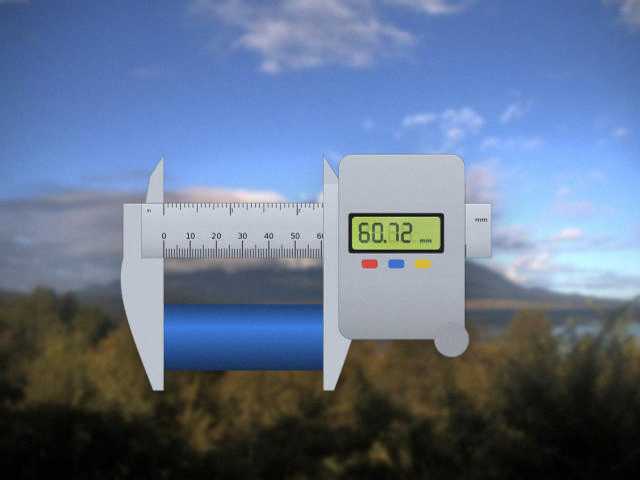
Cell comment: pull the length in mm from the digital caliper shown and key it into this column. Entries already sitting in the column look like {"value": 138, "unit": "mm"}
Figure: {"value": 60.72, "unit": "mm"}
